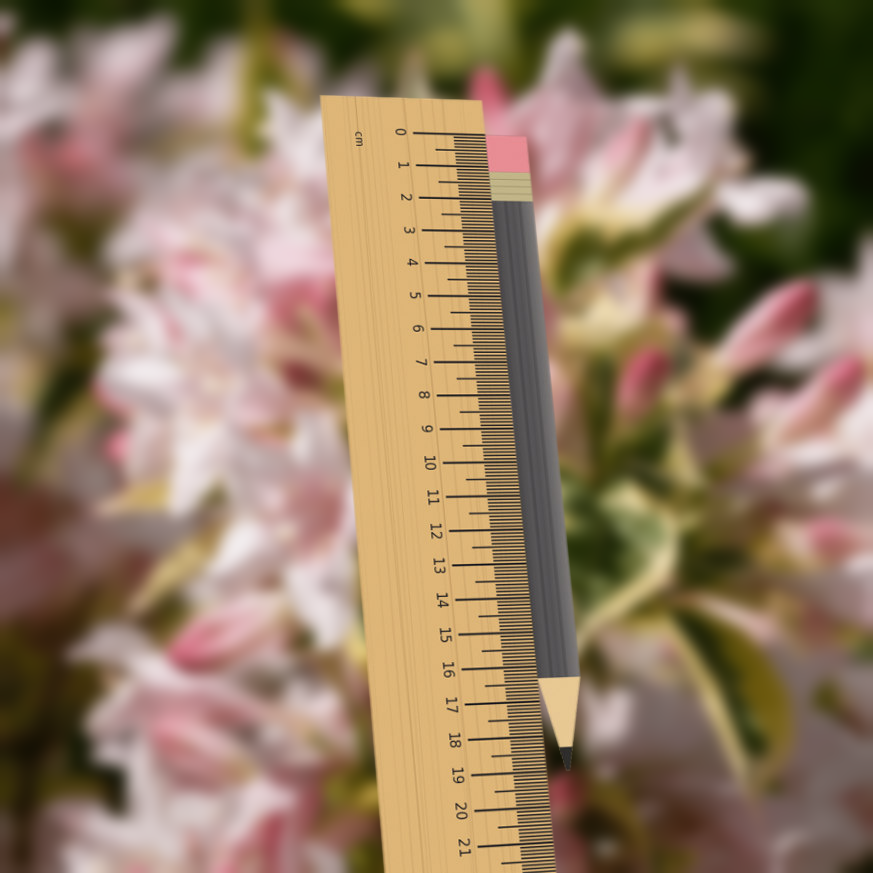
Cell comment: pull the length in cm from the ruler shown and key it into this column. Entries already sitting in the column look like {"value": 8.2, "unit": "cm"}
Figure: {"value": 19, "unit": "cm"}
